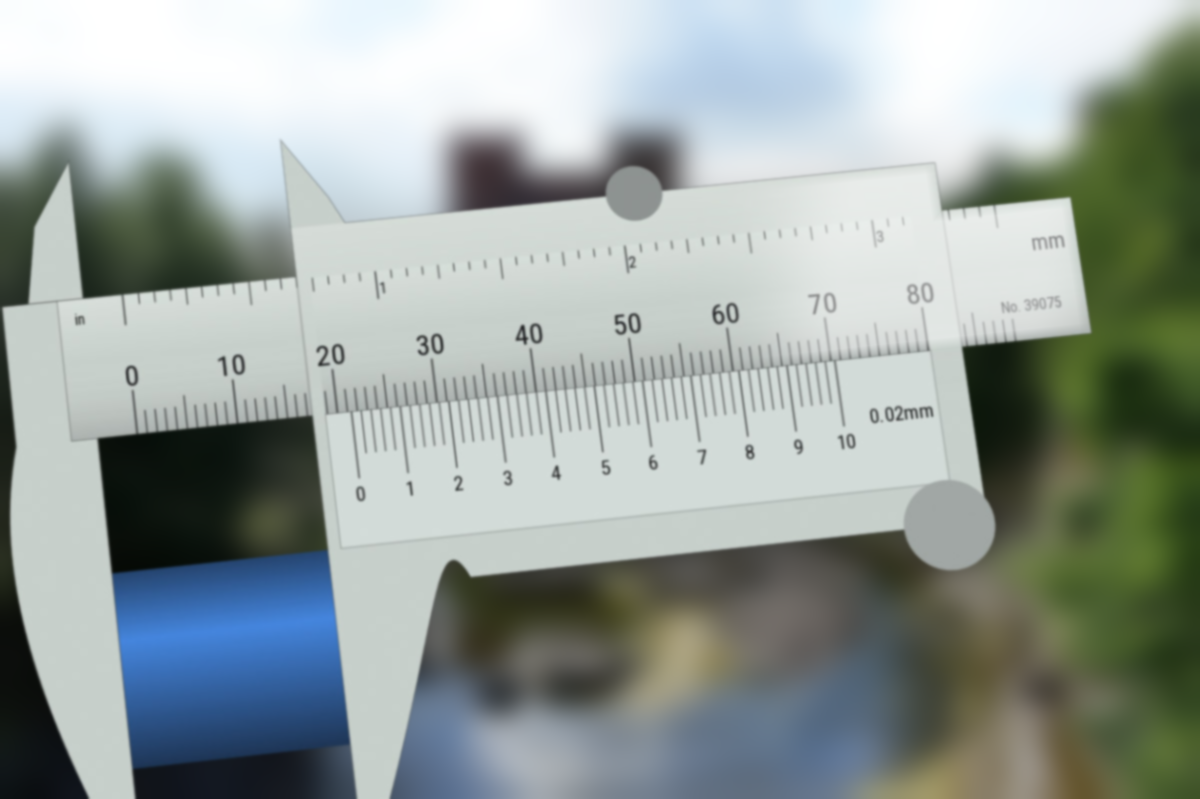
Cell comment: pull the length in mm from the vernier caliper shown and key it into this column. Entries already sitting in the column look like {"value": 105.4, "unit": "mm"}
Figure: {"value": 21.4, "unit": "mm"}
